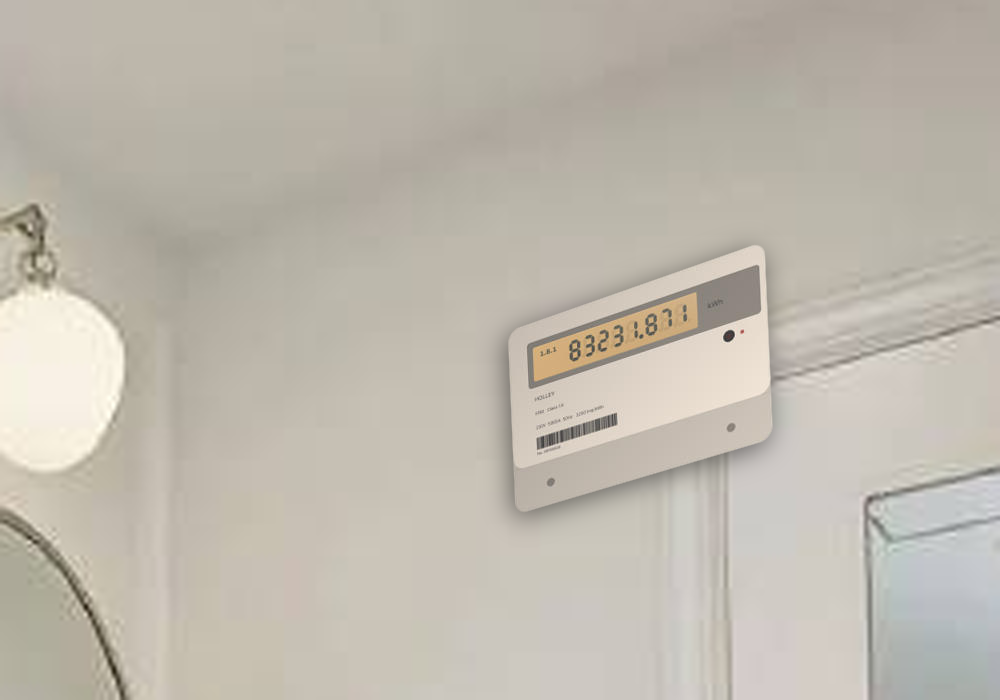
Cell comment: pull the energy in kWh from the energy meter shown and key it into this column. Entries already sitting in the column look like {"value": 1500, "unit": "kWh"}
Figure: {"value": 83231.871, "unit": "kWh"}
